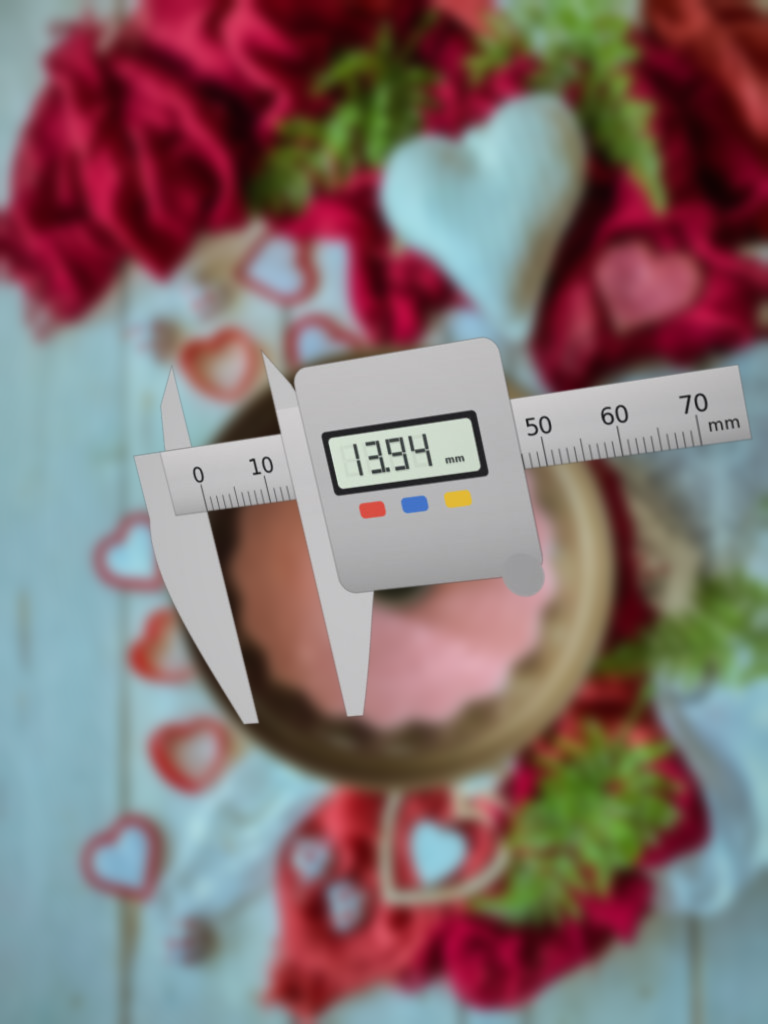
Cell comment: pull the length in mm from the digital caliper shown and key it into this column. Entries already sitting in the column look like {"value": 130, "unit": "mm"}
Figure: {"value": 13.94, "unit": "mm"}
